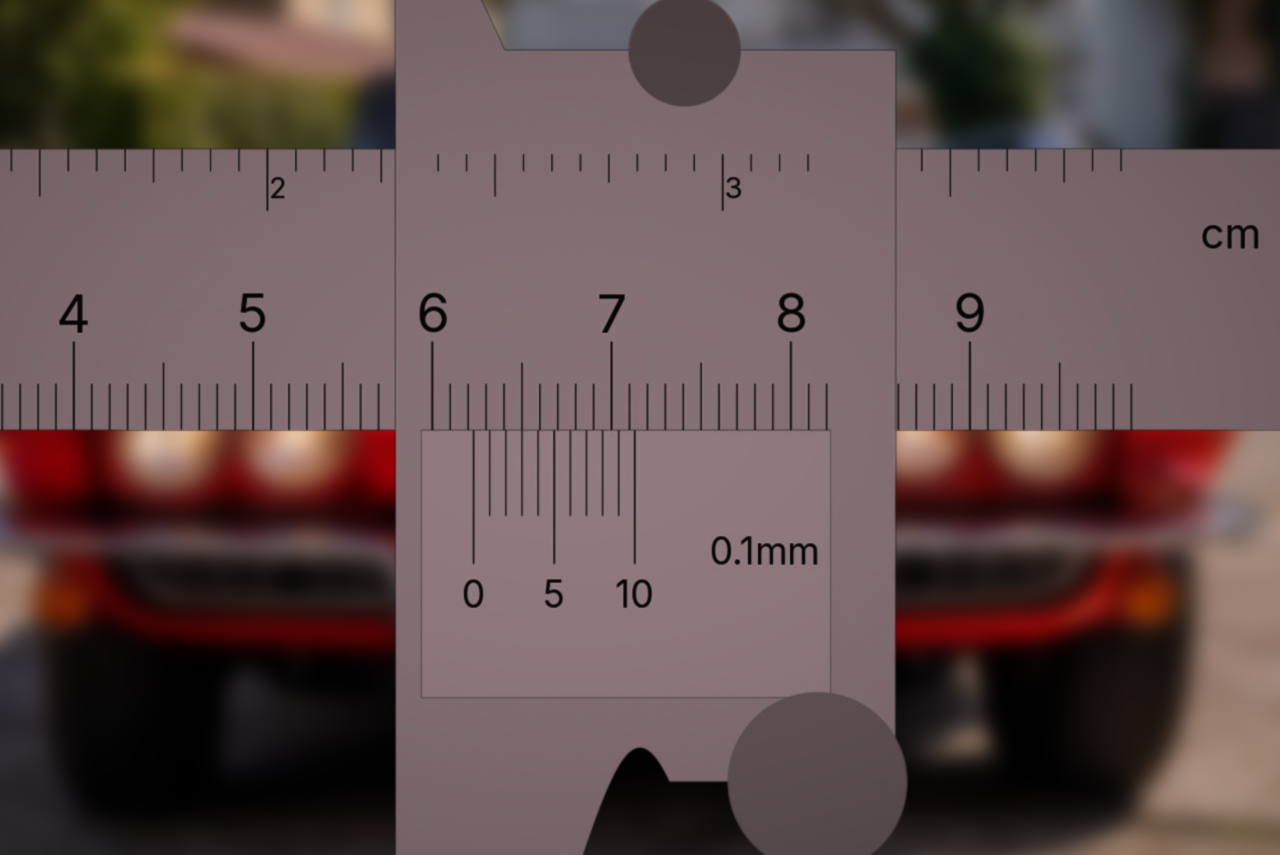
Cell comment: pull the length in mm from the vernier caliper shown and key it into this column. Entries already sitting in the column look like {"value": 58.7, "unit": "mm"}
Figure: {"value": 62.3, "unit": "mm"}
